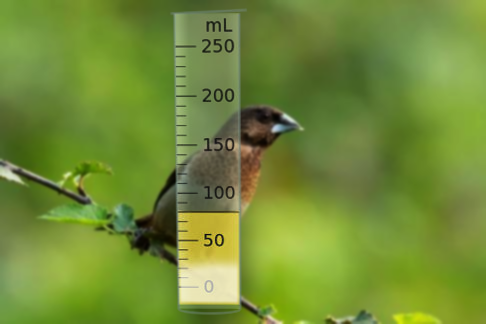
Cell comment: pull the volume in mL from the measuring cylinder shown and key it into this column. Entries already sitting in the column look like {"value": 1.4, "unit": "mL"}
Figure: {"value": 80, "unit": "mL"}
